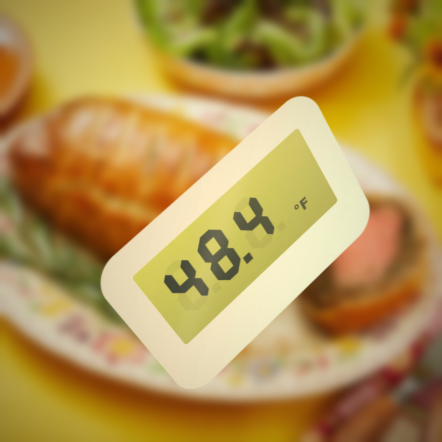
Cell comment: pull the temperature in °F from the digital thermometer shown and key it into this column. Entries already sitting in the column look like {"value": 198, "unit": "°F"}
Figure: {"value": 48.4, "unit": "°F"}
